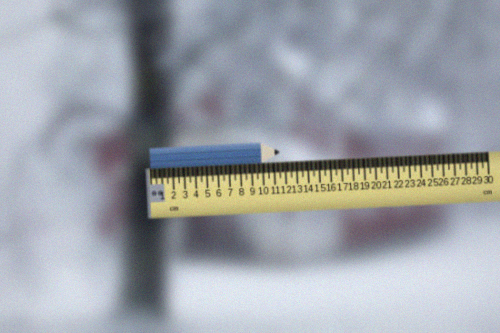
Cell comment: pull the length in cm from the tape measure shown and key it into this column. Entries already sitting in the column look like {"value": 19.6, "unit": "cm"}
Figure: {"value": 11.5, "unit": "cm"}
